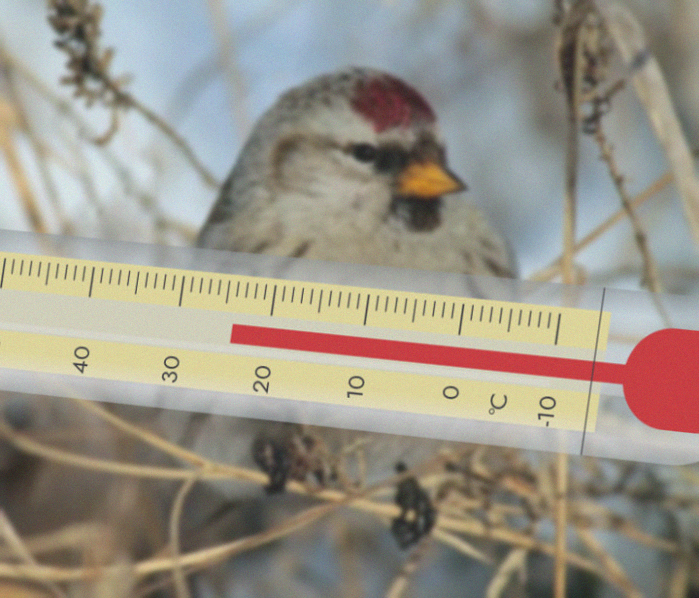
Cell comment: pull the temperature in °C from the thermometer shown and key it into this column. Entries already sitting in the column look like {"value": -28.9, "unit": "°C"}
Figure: {"value": 24, "unit": "°C"}
